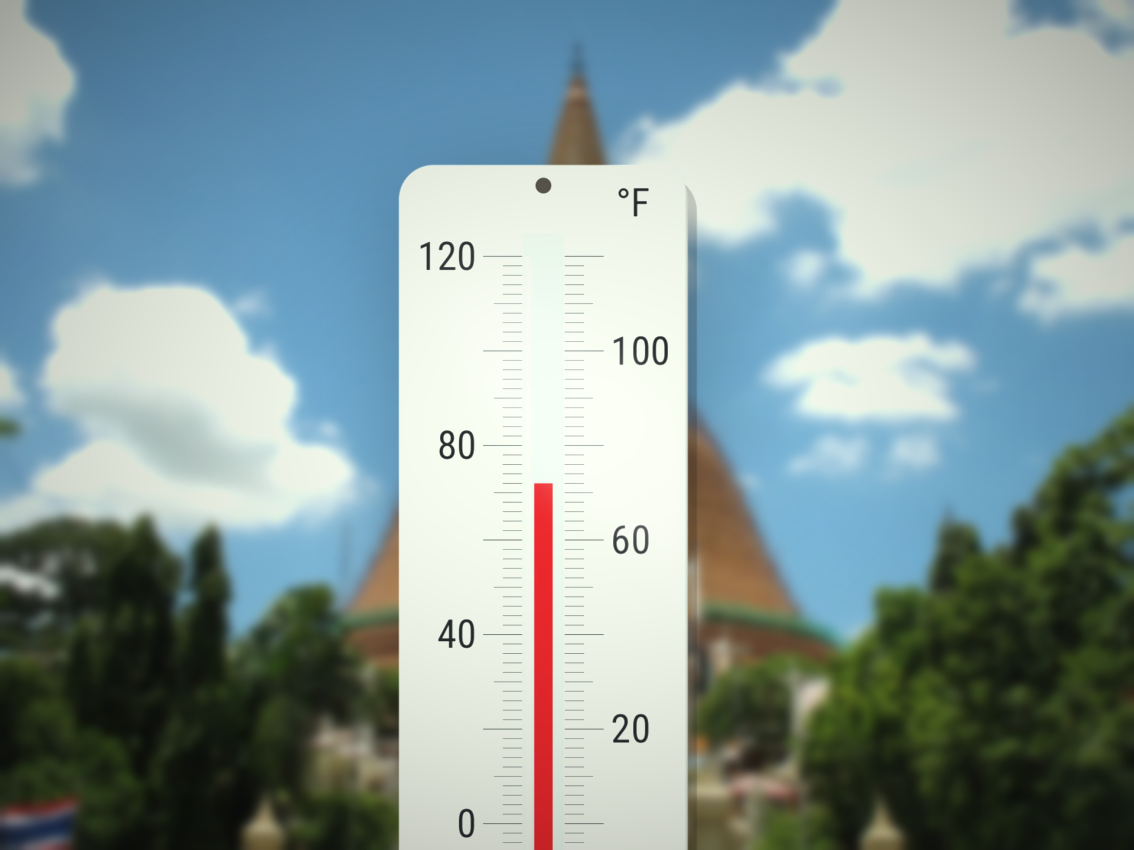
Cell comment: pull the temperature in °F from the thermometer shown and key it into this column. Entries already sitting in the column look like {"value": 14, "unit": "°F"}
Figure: {"value": 72, "unit": "°F"}
